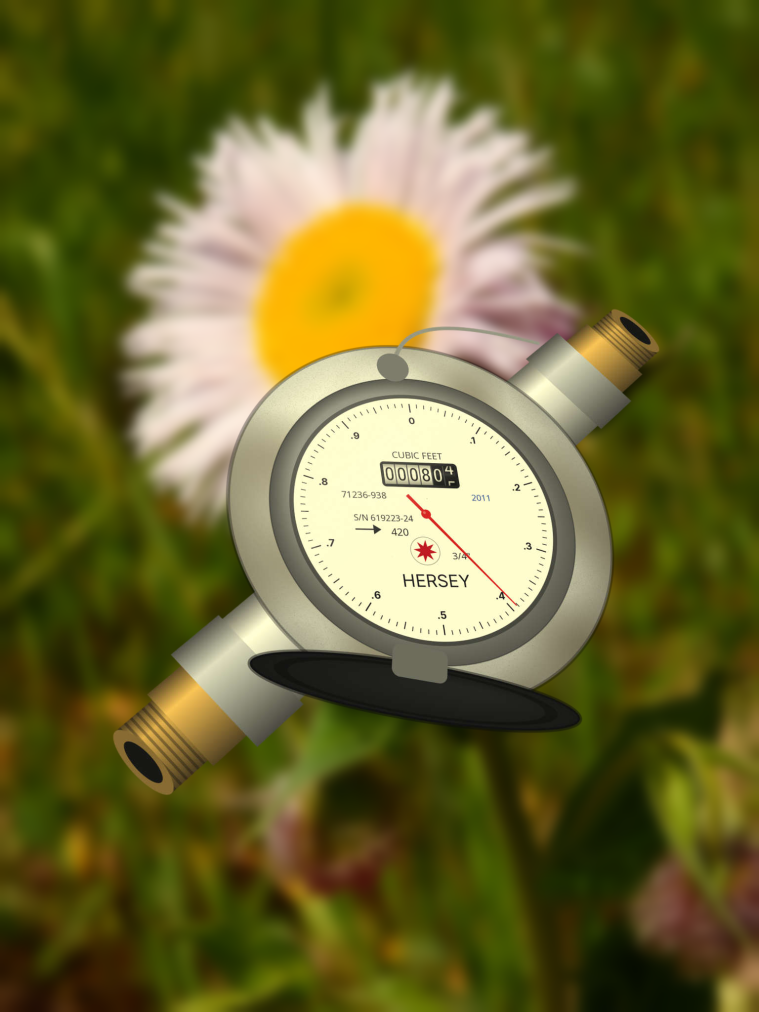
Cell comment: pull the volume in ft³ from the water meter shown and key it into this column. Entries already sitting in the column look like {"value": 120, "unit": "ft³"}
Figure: {"value": 804.39, "unit": "ft³"}
